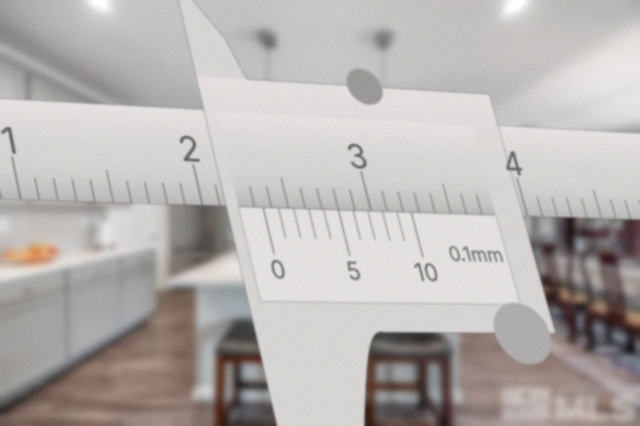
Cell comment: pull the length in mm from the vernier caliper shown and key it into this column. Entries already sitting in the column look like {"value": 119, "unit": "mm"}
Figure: {"value": 23.5, "unit": "mm"}
